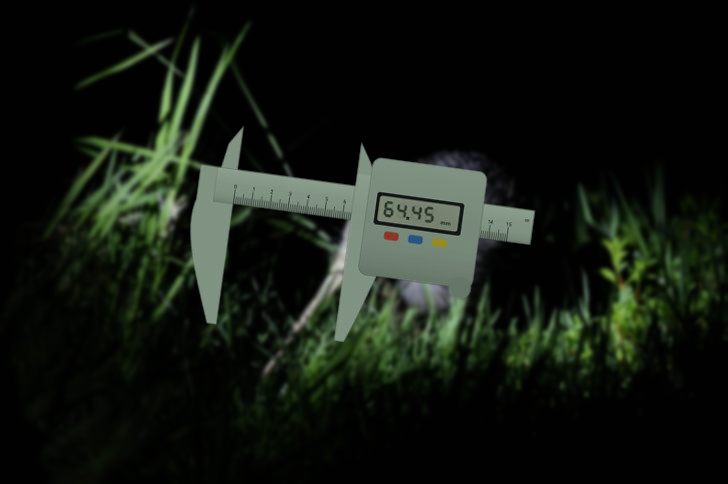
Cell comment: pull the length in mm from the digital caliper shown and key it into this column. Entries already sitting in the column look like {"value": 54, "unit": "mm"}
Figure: {"value": 64.45, "unit": "mm"}
